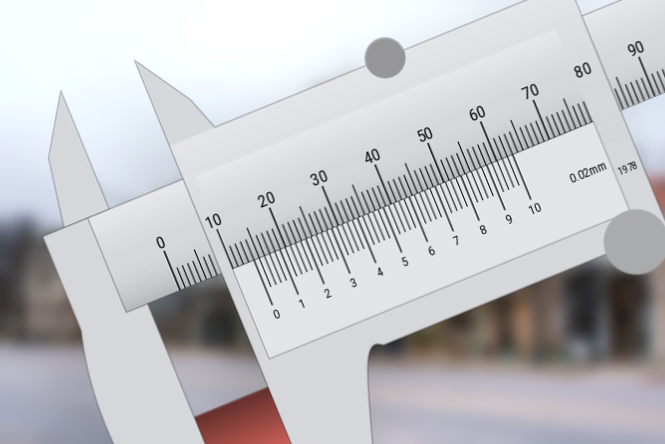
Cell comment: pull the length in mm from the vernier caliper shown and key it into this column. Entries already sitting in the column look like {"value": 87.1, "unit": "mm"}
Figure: {"value": 14.0, "unit": "mm"}
